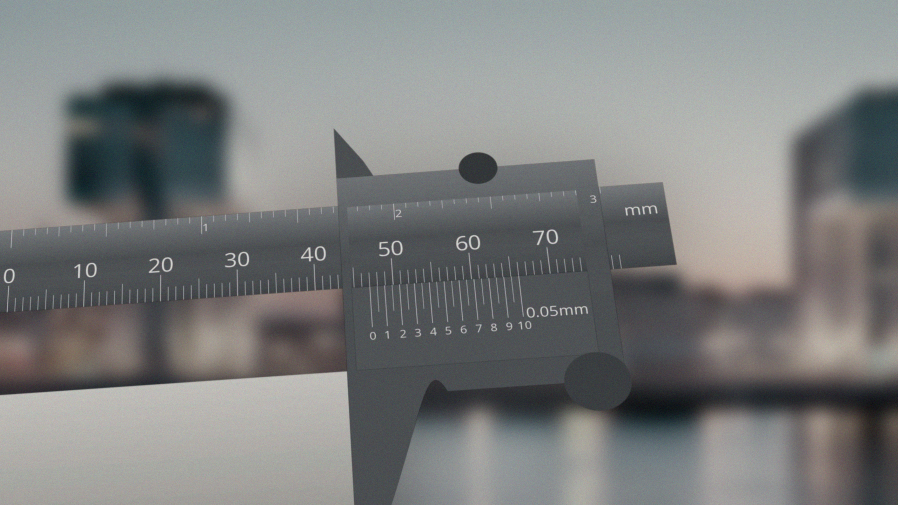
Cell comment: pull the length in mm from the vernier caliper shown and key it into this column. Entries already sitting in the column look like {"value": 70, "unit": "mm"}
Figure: {"value": 47.0, "unit": "mm"}
